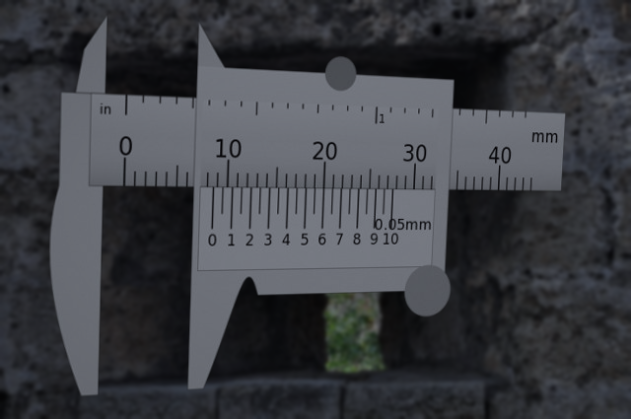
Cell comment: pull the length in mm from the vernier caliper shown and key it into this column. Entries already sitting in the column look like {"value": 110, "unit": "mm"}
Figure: {"value": 8.6, "unit": "mm"}
